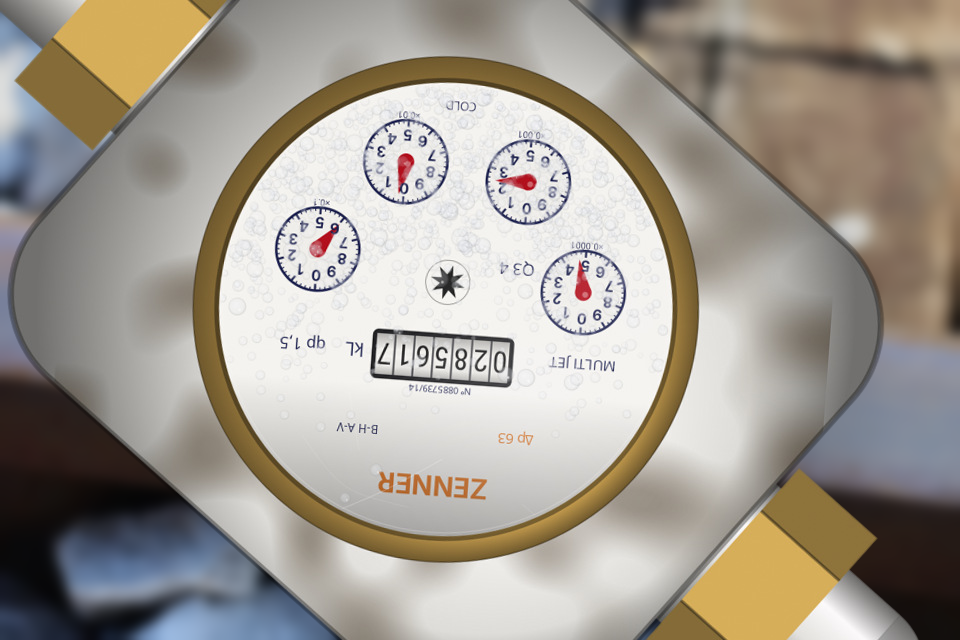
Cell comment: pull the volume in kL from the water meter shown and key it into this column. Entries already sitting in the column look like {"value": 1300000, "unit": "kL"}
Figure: {"value": 285617.6024, "unit": "kL"}
